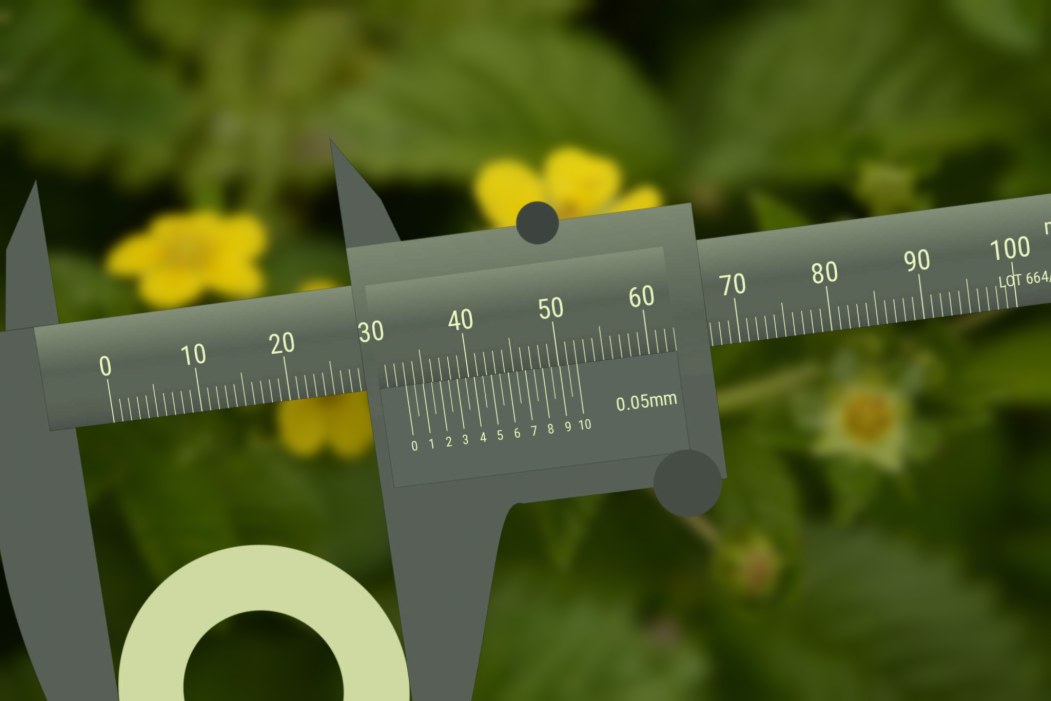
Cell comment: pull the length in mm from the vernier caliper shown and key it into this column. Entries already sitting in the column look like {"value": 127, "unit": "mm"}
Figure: {"value": 33.0, "unit": "mm"}
